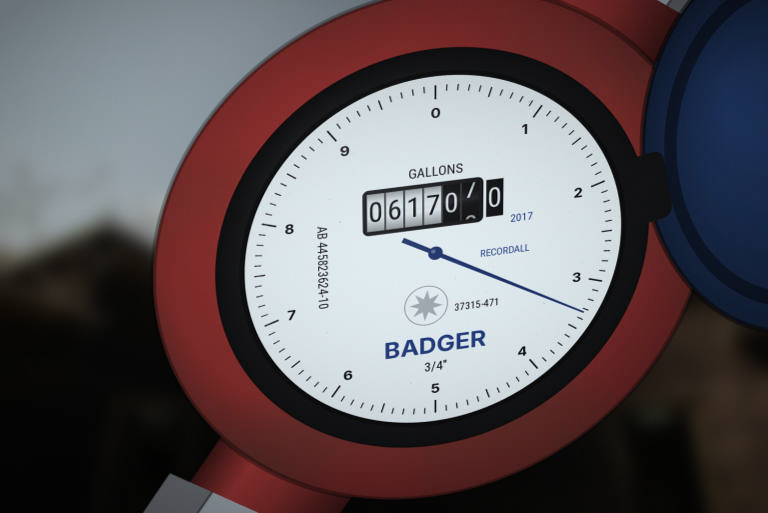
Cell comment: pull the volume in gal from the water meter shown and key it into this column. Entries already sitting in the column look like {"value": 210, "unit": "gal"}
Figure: {"value": 617073.3, "unit": "gal"}
